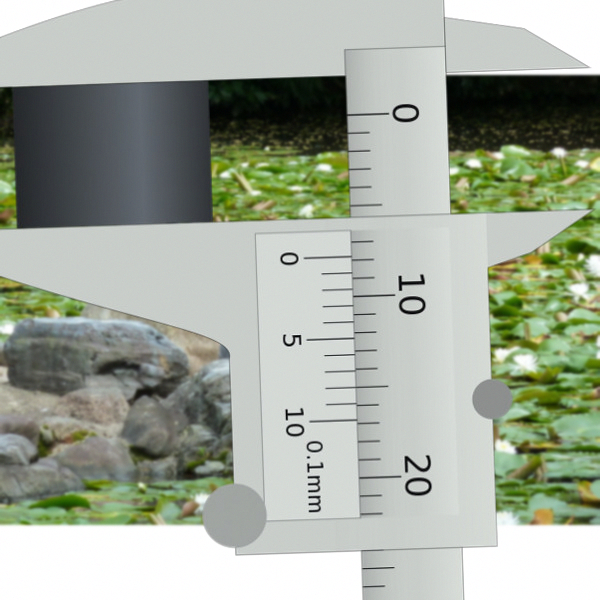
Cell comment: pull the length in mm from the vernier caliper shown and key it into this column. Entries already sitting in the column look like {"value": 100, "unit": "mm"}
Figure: {"value": 7.8, "unit": "mm"}
